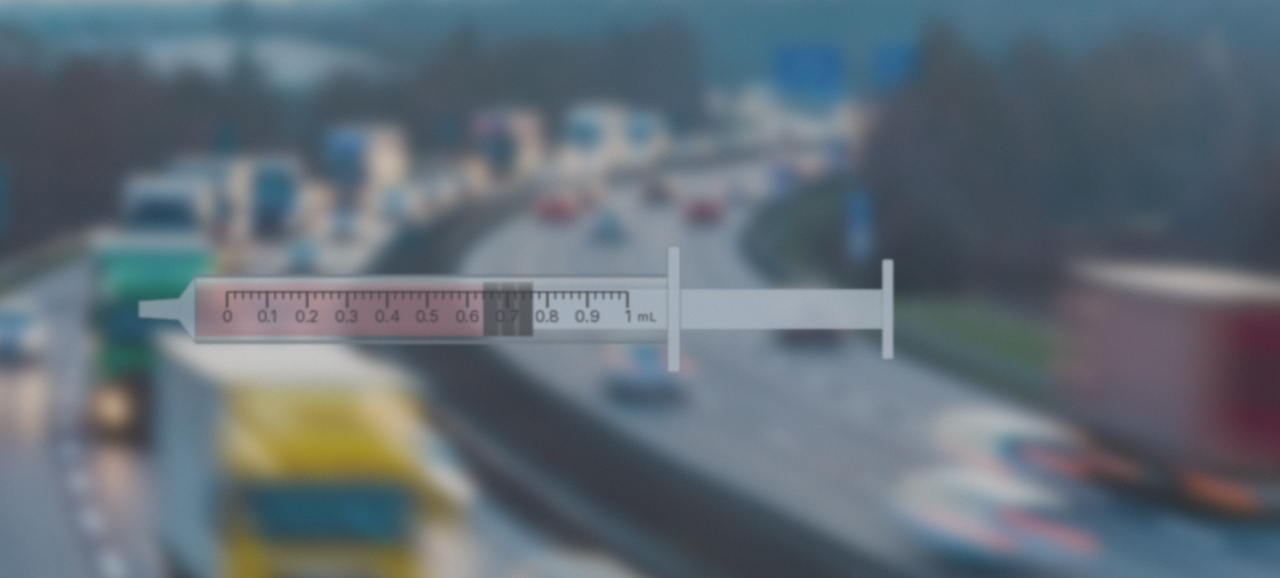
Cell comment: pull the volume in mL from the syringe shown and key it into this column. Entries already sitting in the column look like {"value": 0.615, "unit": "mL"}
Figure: {"value": 0.64, "unit": "mL"}
